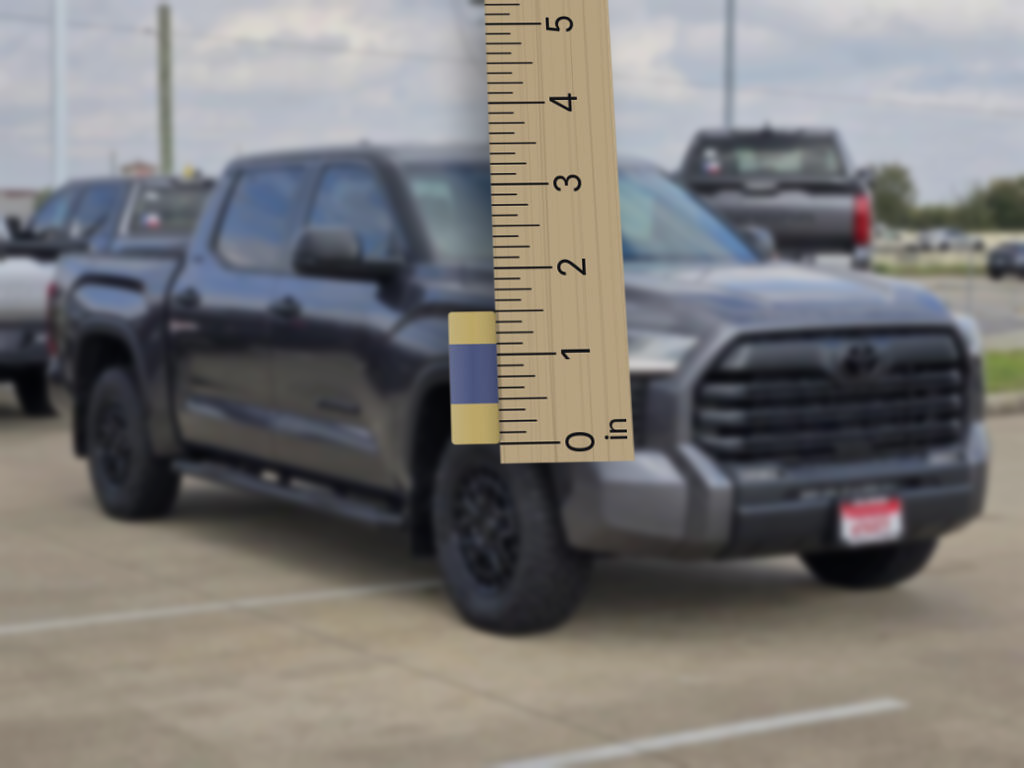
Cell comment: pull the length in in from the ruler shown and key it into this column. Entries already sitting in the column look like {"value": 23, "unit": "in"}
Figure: {"value": 1.5, "unit": "in"}
